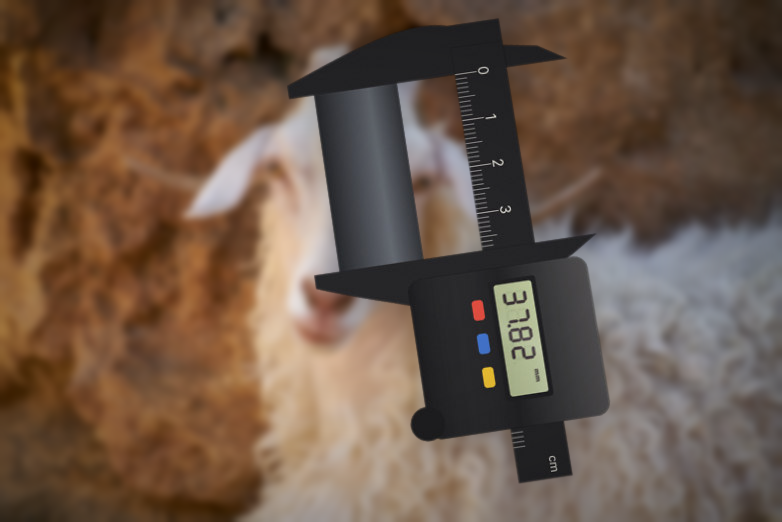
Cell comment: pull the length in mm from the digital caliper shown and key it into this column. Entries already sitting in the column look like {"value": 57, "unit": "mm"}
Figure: {"value": 37.82, "unit": "mm"}
